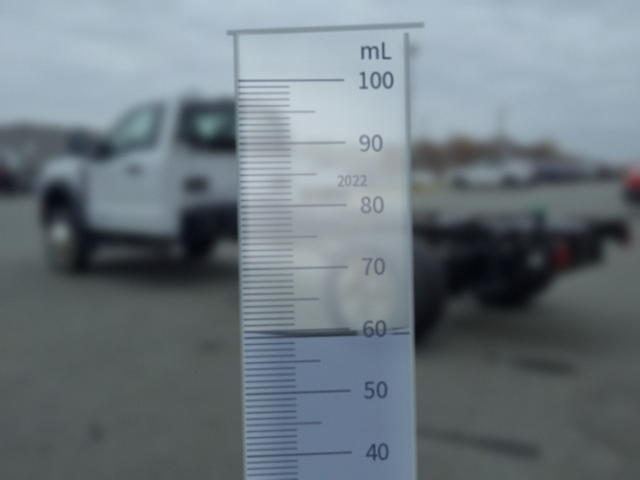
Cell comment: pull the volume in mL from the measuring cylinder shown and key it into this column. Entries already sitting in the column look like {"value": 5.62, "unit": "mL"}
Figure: {"value": 59, "unit": "mL"}
